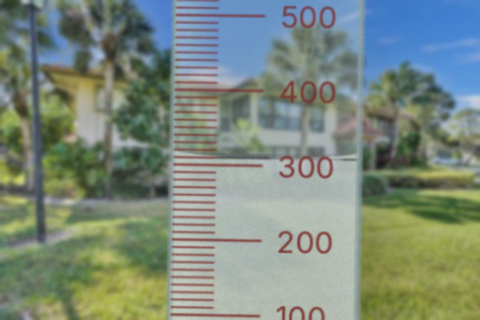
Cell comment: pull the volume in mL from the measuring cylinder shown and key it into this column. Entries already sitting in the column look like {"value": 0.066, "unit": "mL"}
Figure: {"value": 310, "unit": "mL"}
